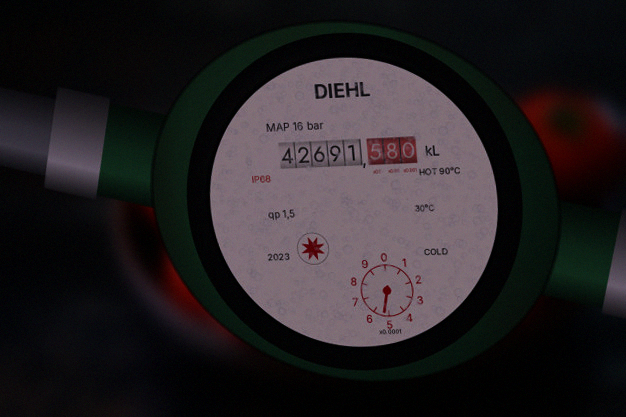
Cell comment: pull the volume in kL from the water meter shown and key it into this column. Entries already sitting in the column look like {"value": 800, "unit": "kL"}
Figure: {"value": 42691.5805, "unit": "kL"}
